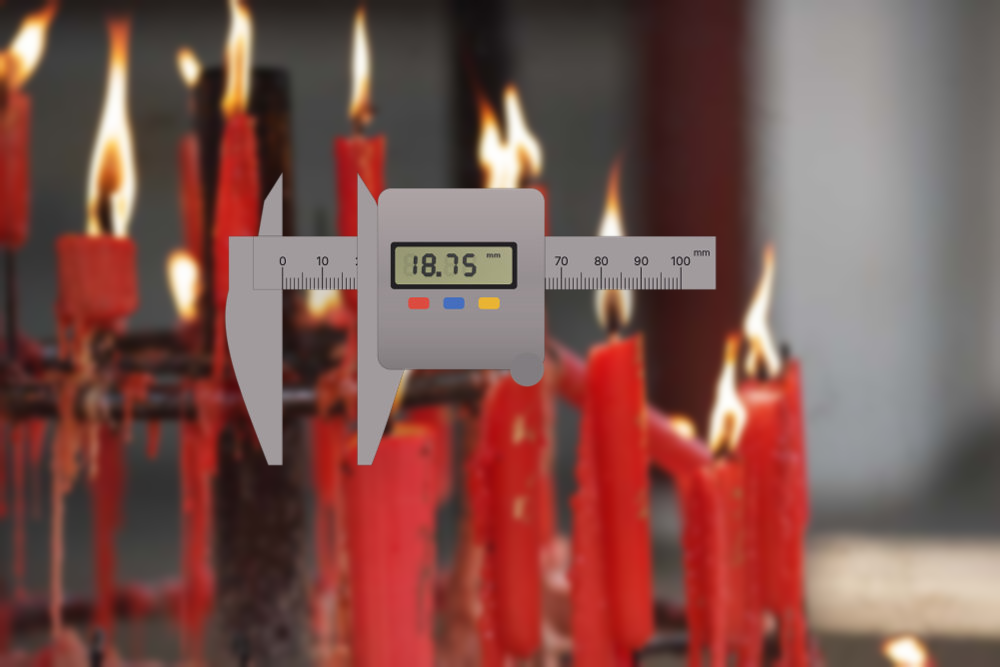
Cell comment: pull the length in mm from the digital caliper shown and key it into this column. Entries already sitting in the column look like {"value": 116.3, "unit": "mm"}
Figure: {"value": 18.75, "unit": "mm"}
